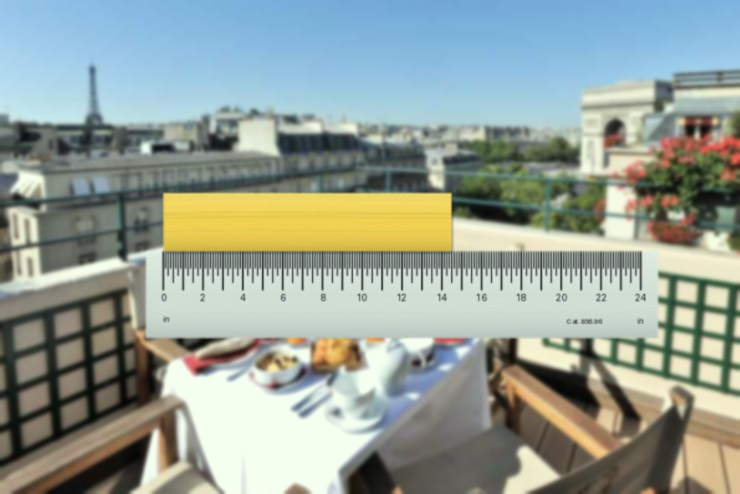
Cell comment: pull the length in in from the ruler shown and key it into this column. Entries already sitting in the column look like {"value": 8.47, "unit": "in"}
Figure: {"value": 14.5, "unit": "in"}
